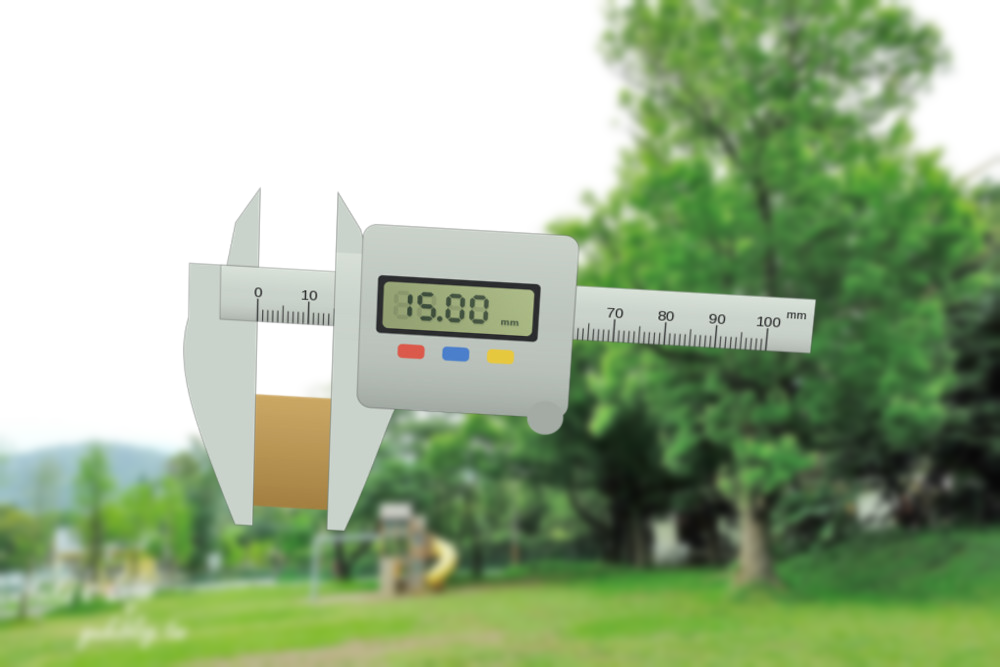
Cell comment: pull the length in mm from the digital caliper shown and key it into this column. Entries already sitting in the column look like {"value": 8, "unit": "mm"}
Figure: {"value": 15.00, "unit": "mm"}
